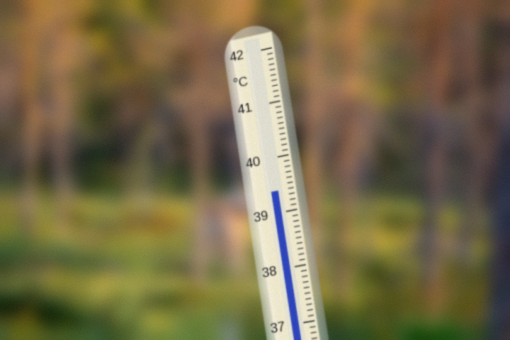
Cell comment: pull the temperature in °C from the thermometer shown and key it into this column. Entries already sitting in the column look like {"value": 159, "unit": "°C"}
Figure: {"value": 39.4, "unit": "°C"}
